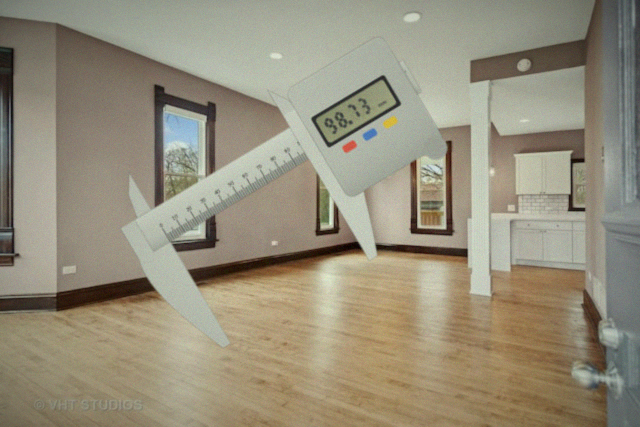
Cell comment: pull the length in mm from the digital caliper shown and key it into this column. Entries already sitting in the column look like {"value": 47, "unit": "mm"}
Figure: {"value": 98.73, "unit": "mm"}
